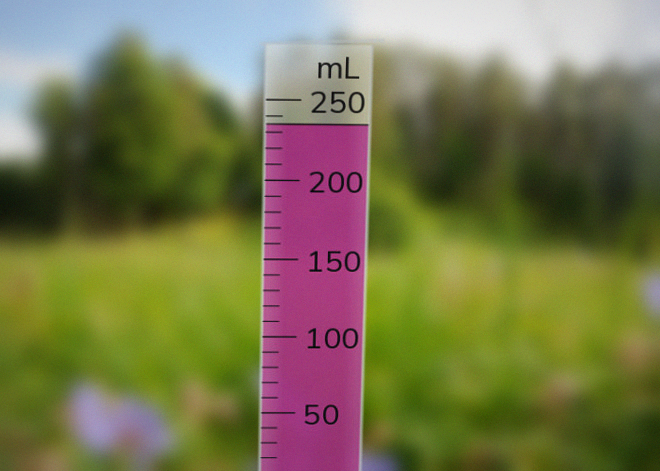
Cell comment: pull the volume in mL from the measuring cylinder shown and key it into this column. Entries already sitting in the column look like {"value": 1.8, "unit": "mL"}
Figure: {"value": 235, "unit": "mL"}
